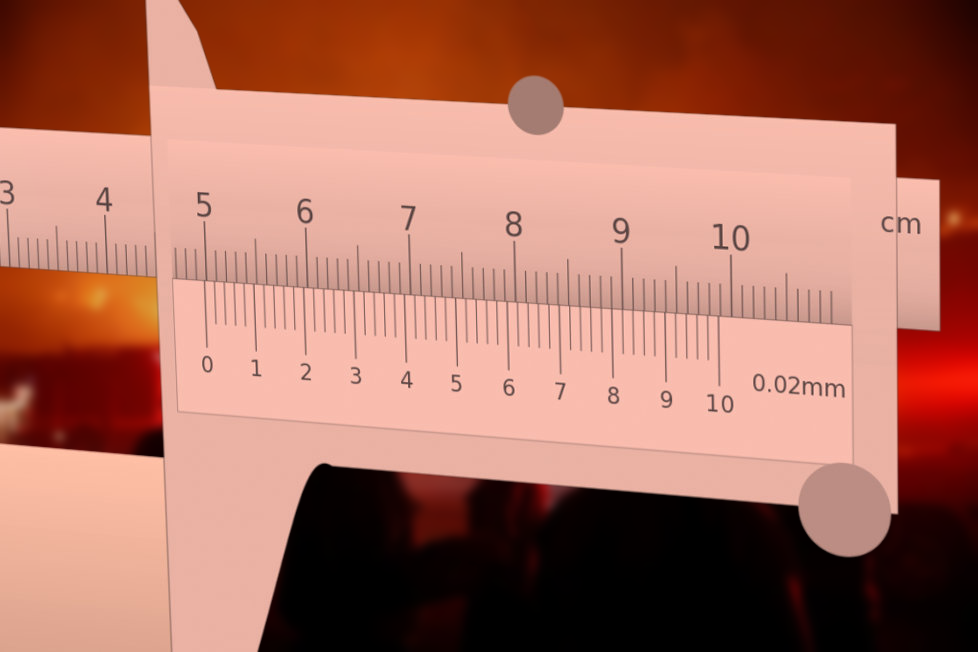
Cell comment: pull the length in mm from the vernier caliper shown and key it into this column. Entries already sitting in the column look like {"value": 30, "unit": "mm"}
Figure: {"value": 49.8, "unit": "mm"}
